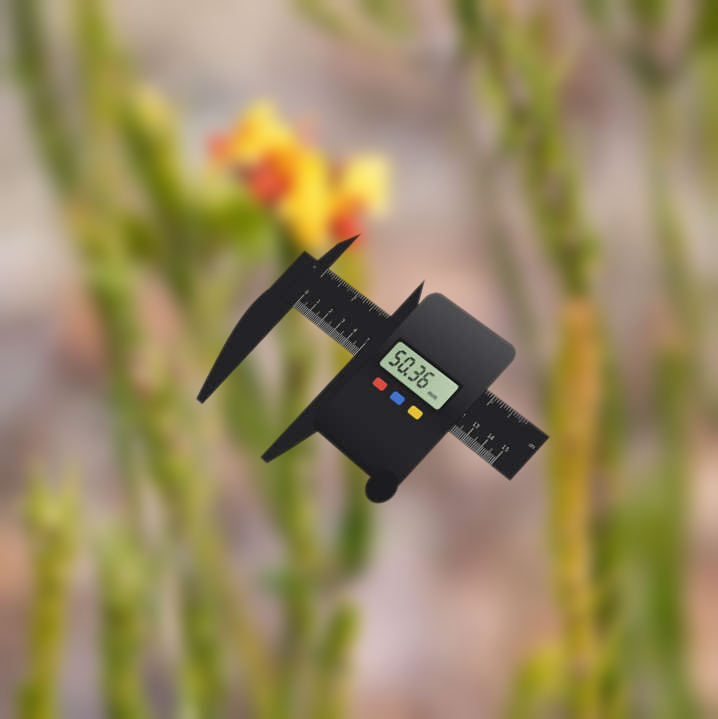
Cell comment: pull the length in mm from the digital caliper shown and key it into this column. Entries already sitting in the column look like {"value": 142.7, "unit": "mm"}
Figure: {"value": 50.36, "unit": "mm"}
